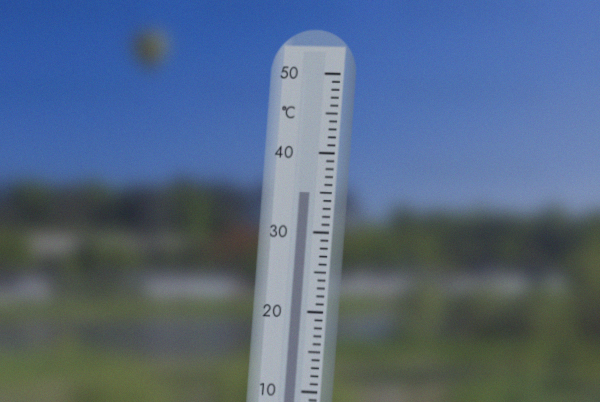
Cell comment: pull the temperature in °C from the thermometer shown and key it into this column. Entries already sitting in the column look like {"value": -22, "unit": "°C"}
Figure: {"value": 35, "unit": "°C"}
